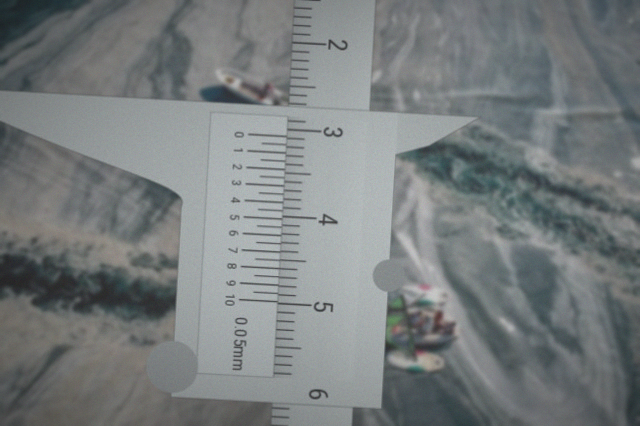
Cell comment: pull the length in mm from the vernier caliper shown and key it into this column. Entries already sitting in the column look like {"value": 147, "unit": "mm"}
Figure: {"value": 30.8, "unit": "mm"}
